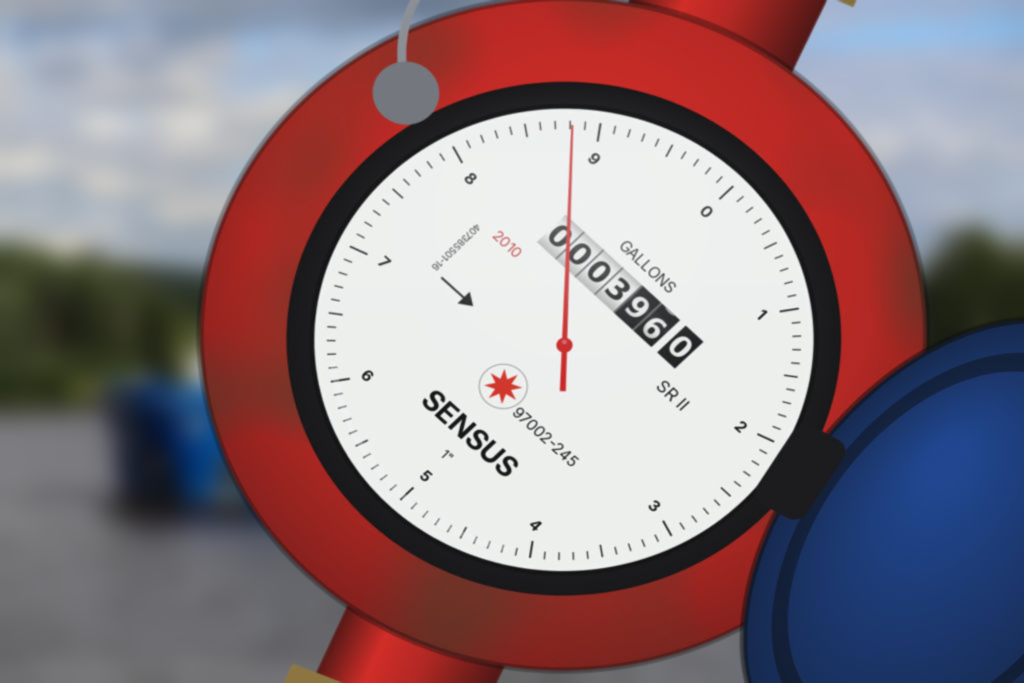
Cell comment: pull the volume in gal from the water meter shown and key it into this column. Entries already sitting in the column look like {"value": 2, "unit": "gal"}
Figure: {"value": 3958.8, "unit": "gal"}
